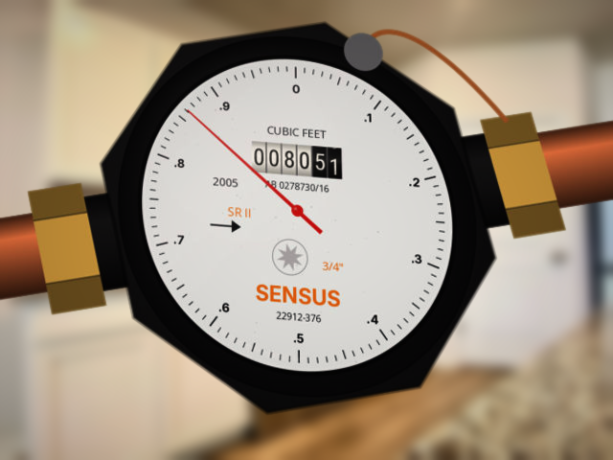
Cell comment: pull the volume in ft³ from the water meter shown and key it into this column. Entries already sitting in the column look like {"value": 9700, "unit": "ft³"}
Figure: {"value": 8050.86, "unit": "ft³"}
